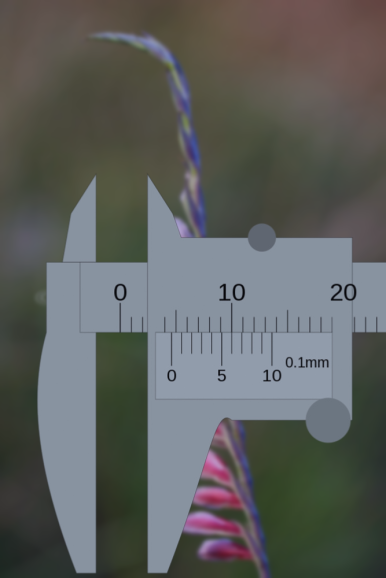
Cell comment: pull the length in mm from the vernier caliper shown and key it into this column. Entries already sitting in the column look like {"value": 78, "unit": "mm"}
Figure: {"value": 4.6, "unit": "mm"}
